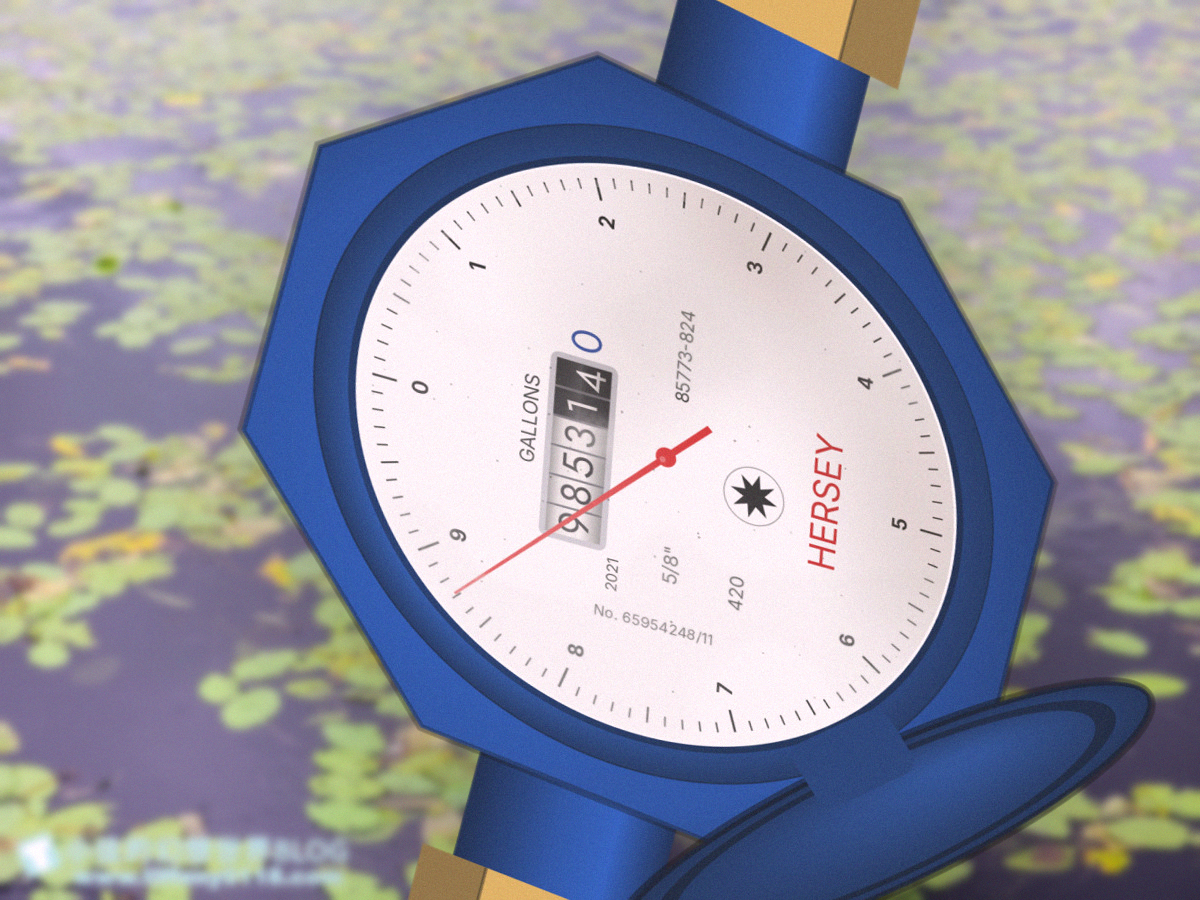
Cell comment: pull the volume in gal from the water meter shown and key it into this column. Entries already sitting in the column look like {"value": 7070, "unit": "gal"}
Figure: {"value": 9853138.7, "unit": "gal"}
